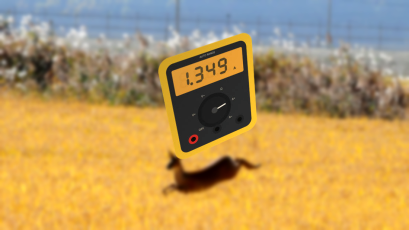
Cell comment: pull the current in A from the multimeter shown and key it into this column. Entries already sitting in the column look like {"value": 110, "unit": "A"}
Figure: {"value": 1.349, "unit": "A"}
